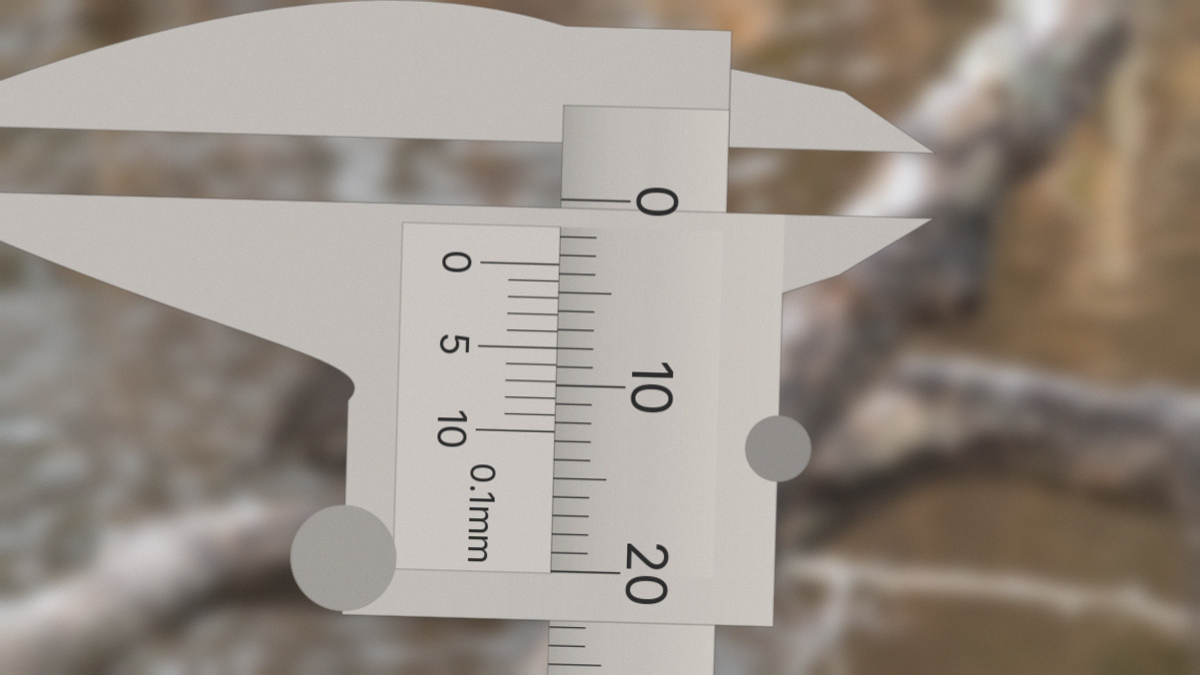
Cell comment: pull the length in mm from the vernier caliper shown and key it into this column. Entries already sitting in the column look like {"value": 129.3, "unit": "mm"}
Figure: {"value": 3.5, "unit": "mm"}
